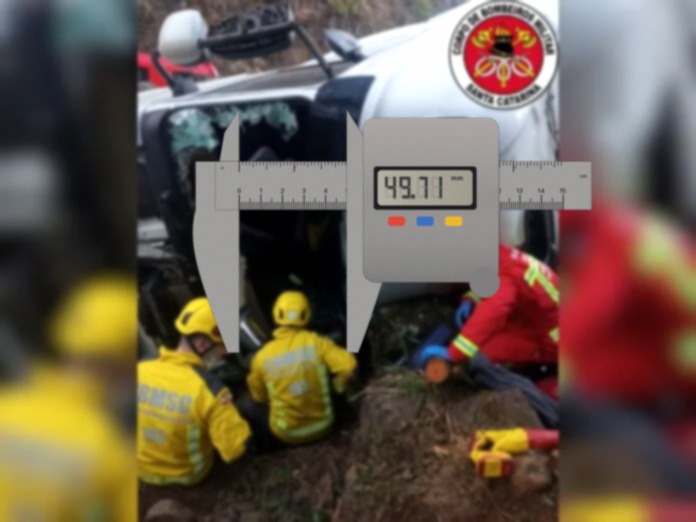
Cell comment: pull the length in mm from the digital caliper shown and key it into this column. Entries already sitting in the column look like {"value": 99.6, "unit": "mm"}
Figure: {"value": 49.71, "unit": "mm"}
